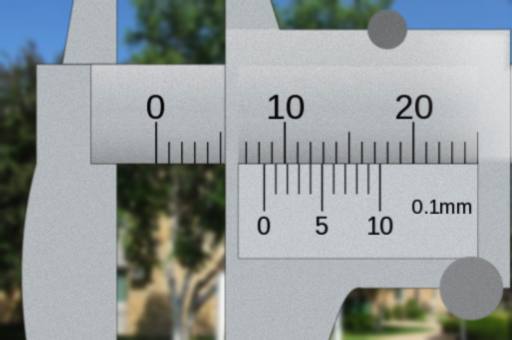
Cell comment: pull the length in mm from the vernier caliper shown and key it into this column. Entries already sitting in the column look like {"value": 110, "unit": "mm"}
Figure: {"value": 8.4, "unit": "mm"}
